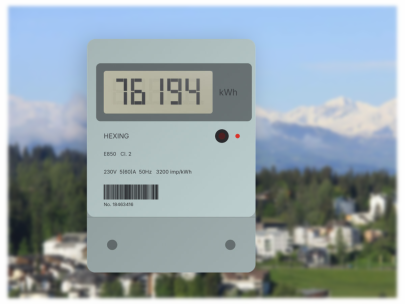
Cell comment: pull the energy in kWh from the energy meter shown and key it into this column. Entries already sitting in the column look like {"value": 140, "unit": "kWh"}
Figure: {"value": 76194, "unit": "kWh"}
